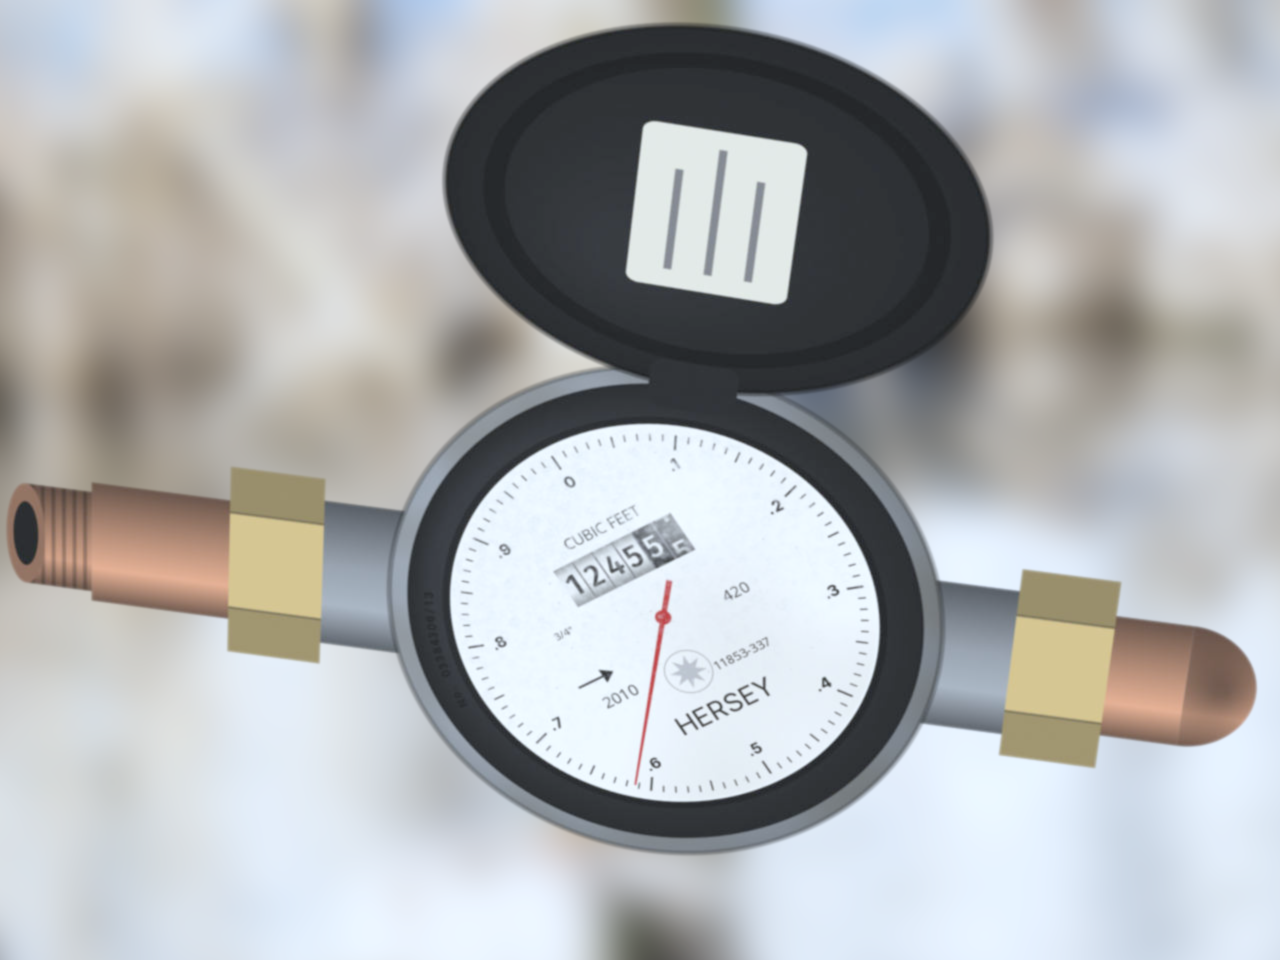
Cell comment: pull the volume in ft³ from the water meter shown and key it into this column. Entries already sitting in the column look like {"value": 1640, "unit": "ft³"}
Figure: {"value": 124554.61, "unit": "ft³"}
